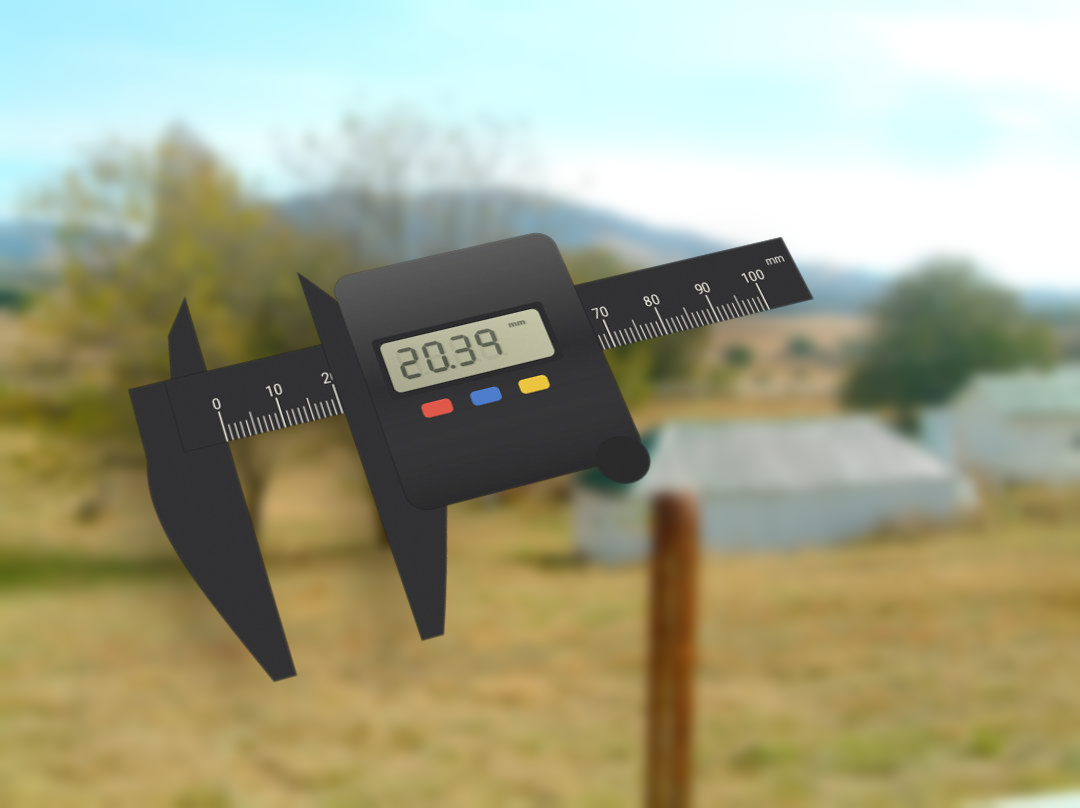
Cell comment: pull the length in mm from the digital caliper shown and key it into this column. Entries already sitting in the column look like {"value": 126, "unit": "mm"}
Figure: {"value": 20.39, "unit": "mm"}
